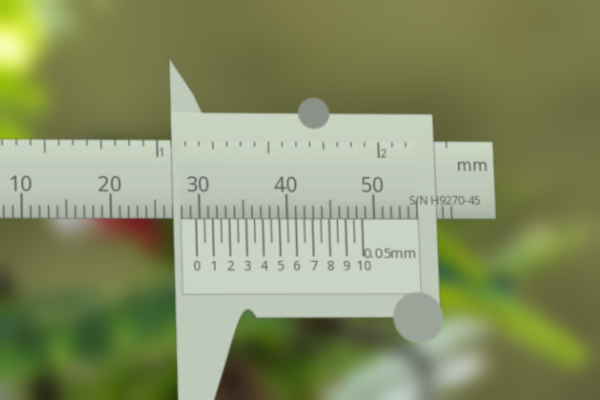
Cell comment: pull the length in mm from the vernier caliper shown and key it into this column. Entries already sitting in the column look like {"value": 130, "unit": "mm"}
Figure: {"value": 29.6, "unit": "mm"}
